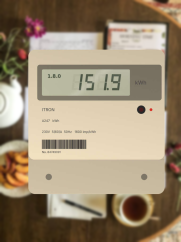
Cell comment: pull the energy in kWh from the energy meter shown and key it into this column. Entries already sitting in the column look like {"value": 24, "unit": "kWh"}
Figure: {"value": 151.9, "unit": "kWh"}
